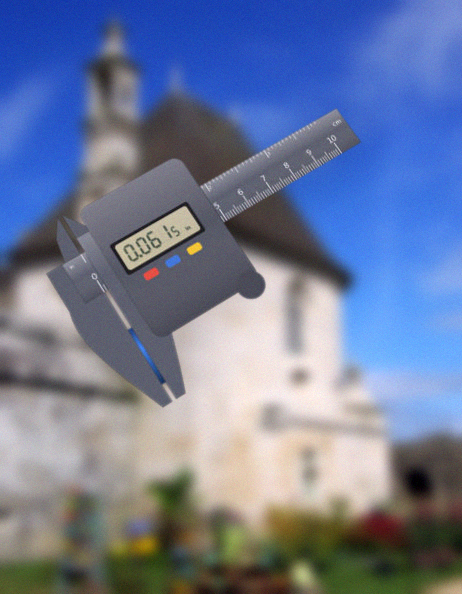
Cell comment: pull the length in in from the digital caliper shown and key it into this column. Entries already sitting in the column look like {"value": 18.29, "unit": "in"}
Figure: {"value": 0.0615, "unit": "in"}
